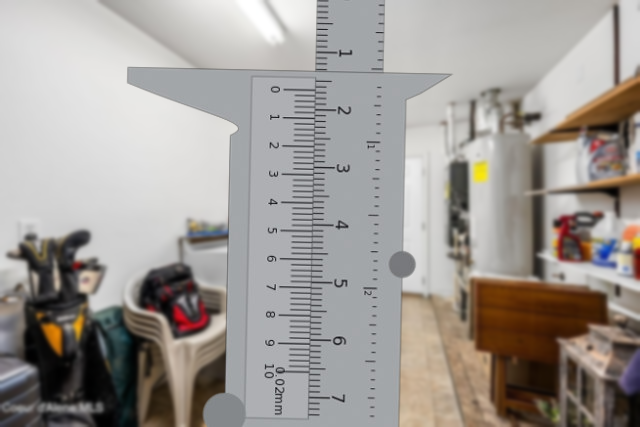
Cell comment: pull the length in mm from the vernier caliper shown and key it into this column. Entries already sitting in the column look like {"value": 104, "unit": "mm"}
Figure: {"value": 16.6, "unit": "mm"}
